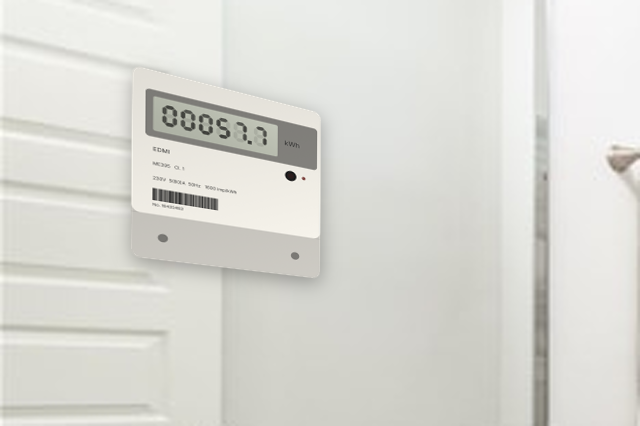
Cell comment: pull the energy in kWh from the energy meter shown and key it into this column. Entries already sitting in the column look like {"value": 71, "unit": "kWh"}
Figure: {"value": 57.7, "unit": "kWh"}
